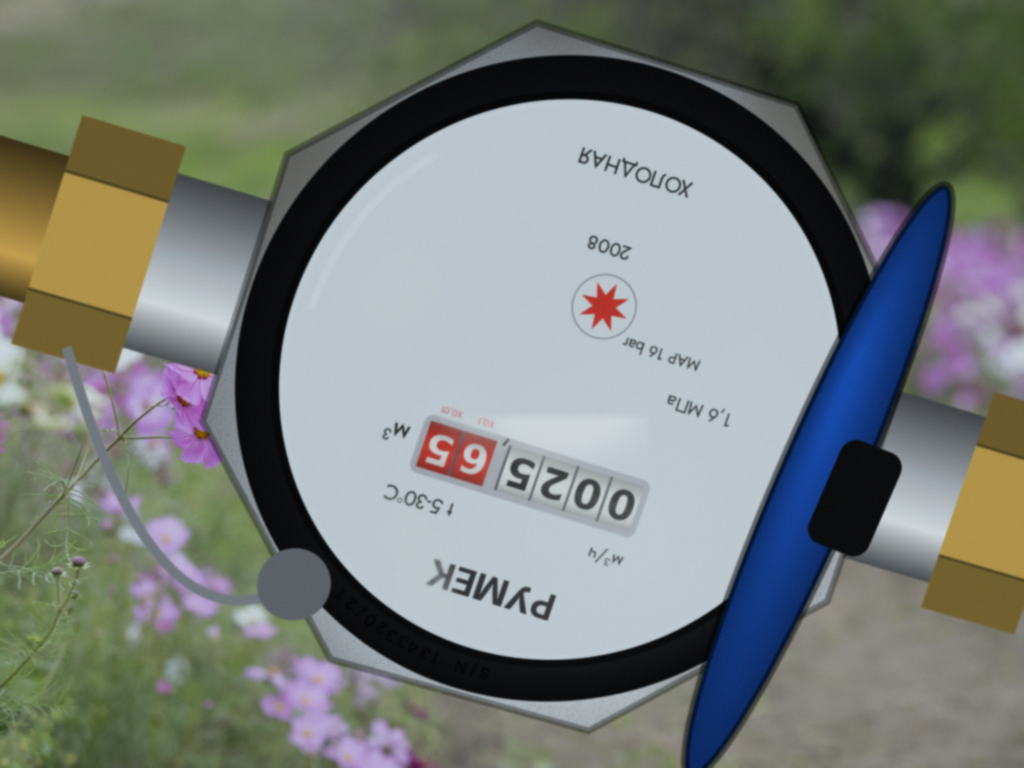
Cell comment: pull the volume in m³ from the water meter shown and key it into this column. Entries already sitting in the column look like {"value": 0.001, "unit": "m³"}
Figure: {"value": 25.65, "unit": "m³"}
